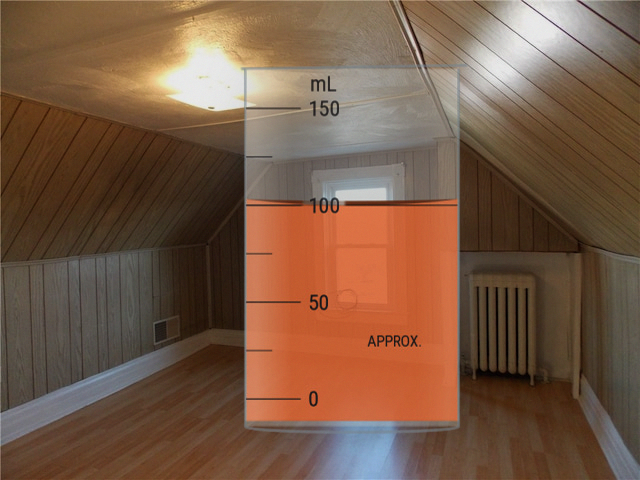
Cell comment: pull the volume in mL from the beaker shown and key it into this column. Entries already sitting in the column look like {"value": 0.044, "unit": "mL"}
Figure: {"value": 100, "unit": "mL"}
